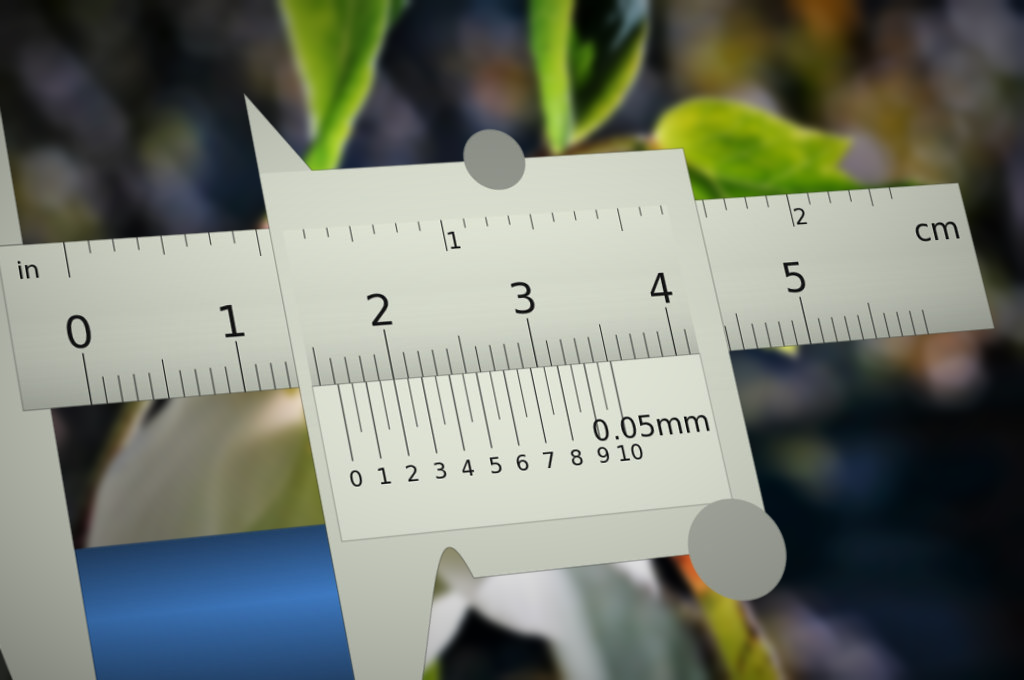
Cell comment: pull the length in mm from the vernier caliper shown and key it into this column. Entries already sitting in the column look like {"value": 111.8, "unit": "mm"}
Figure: {"value": 16.2, "unit": "mm"}
